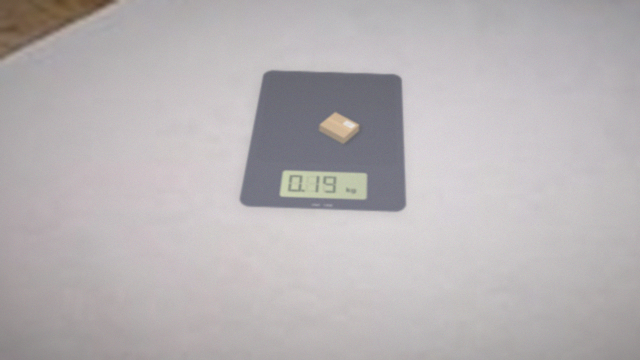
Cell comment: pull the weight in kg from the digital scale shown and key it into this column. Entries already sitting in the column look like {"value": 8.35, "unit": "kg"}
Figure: {"value": 0.19, "unit": "kg"}
